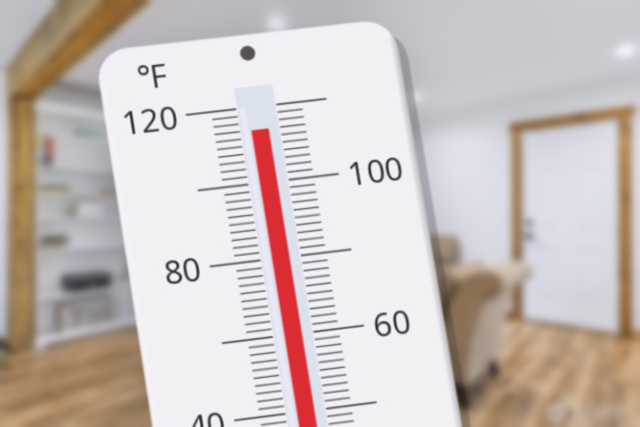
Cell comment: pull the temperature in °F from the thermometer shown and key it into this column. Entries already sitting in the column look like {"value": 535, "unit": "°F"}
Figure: {"value": 114, "unit": "°F"}
